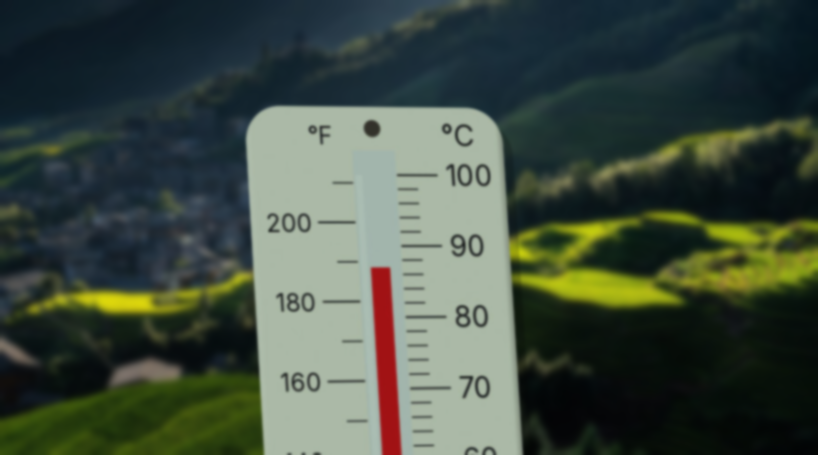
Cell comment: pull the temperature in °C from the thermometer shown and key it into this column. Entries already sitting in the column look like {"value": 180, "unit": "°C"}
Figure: {"value": 87, "unit": "°C"}
